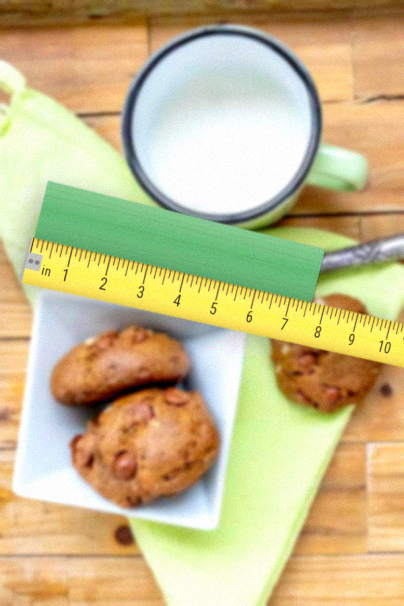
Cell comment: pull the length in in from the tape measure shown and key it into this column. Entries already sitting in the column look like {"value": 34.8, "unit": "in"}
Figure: {"value": 7.625, "unit": "in"}
